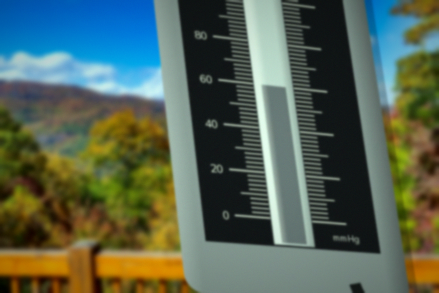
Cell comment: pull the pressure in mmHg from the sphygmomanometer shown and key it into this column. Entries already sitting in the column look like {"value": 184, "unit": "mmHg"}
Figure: {"value": 60, "unit": "mmHg"}
